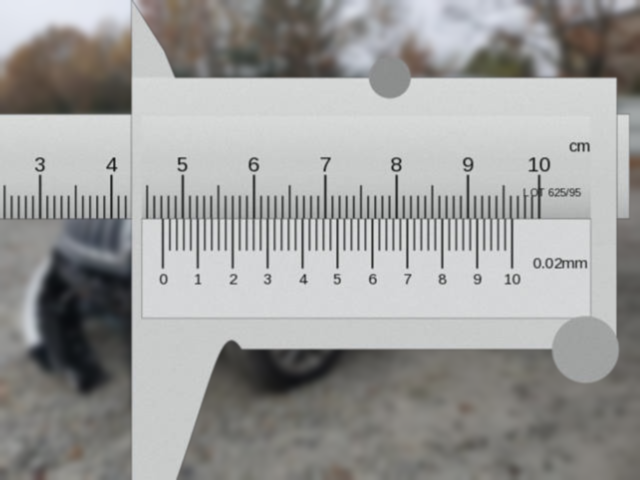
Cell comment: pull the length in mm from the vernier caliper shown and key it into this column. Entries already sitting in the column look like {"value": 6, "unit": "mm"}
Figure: {"value": 47.2, "unit": "mm"}
